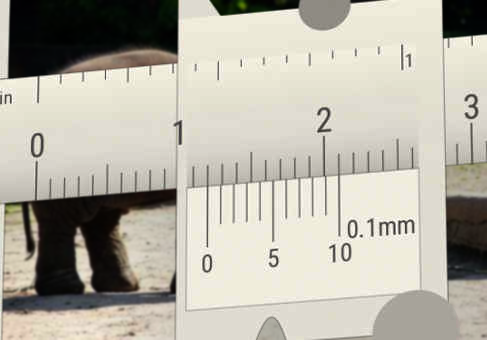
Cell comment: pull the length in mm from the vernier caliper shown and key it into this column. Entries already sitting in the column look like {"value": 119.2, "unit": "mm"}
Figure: {"value": 12.0, "unit": "mm"}
